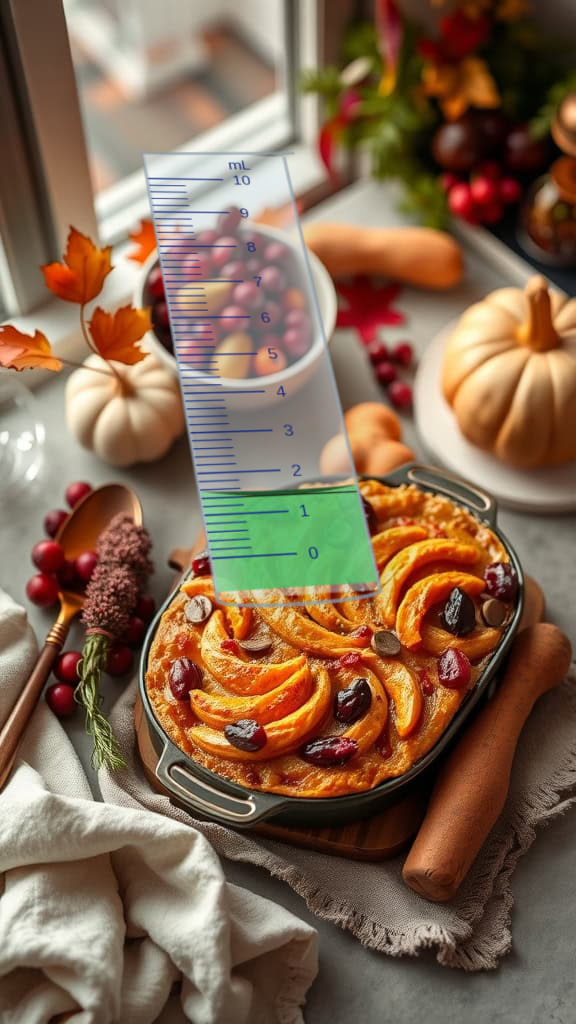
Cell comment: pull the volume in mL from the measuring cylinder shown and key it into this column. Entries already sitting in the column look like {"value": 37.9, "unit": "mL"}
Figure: {"value": 1.4, "unit": "mL"}
